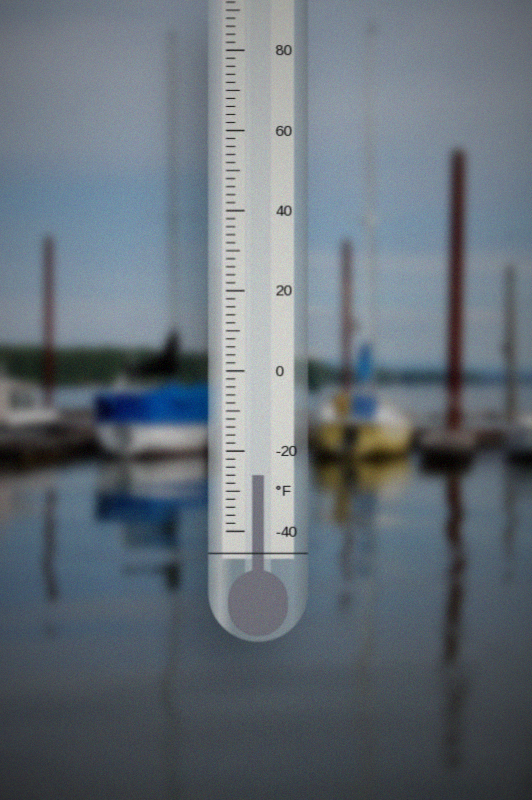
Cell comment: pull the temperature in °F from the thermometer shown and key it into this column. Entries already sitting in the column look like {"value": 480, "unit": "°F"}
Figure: {"value": -26, "unit": "°F"}
